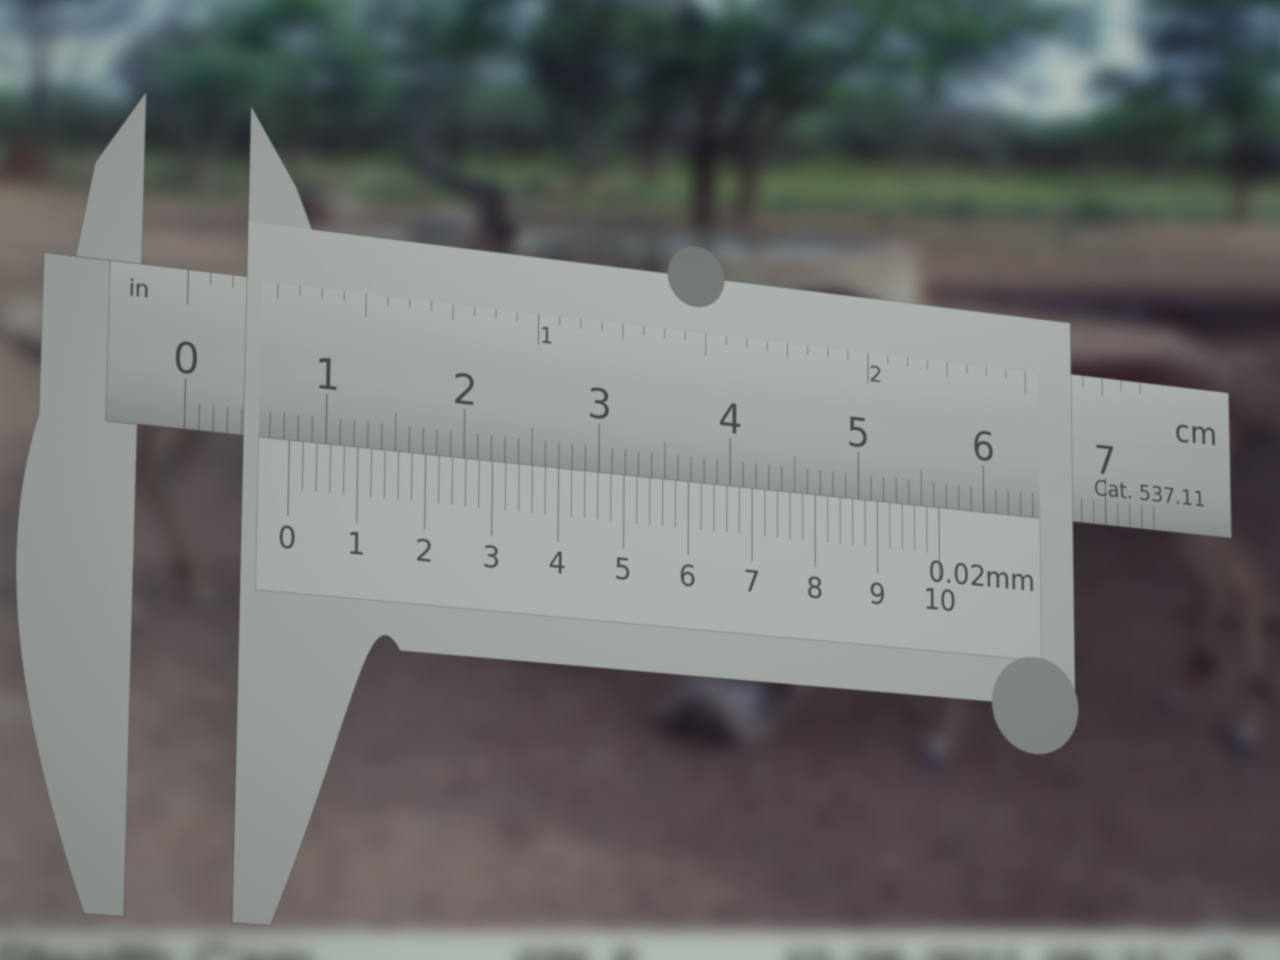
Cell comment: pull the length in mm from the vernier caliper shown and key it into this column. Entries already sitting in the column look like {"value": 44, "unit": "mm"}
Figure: {"value": 7.4, "unit": "mm"}
